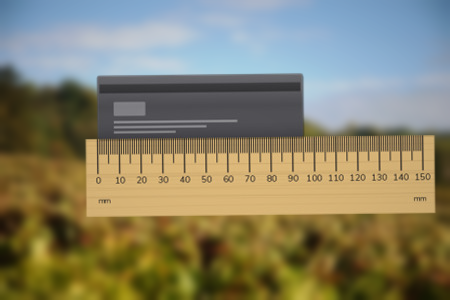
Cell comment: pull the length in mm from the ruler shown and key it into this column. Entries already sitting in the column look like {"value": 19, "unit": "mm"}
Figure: {"value": 95, "unit": "mm"}
